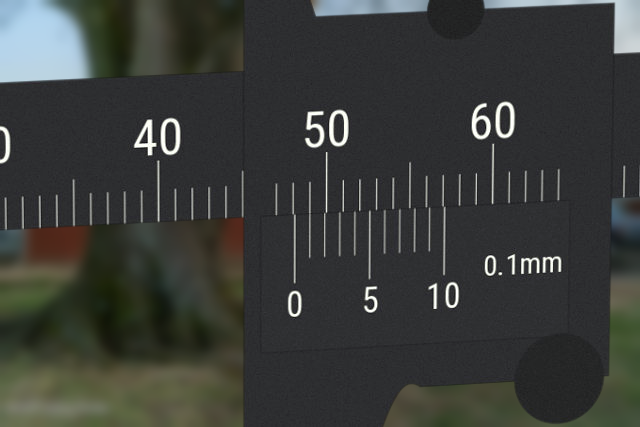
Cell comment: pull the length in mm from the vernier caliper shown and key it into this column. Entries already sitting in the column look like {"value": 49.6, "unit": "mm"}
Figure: {"value": 48.1, "unit": "mm"}
